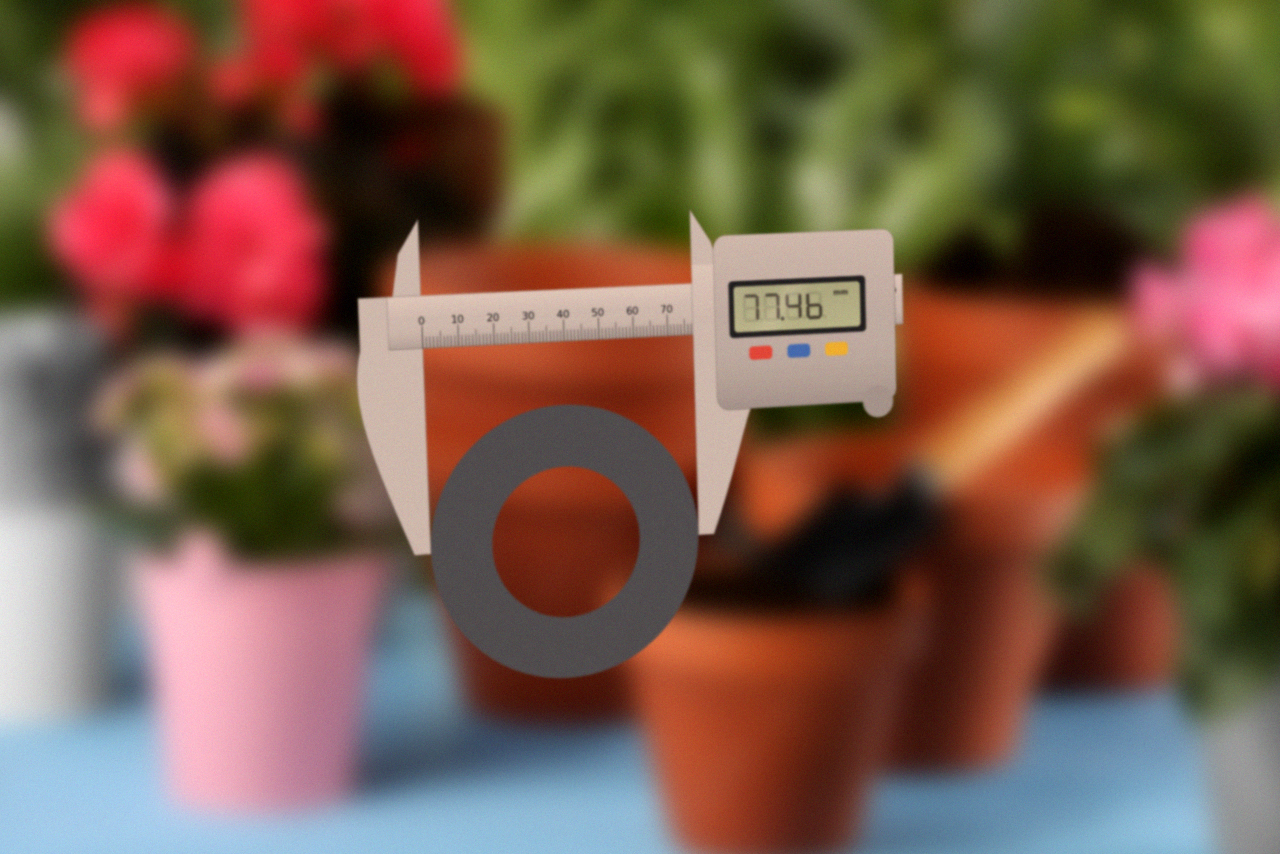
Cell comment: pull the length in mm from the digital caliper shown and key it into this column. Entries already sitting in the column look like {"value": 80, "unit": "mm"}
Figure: {"value": 77.46, "unit": "mm"}
